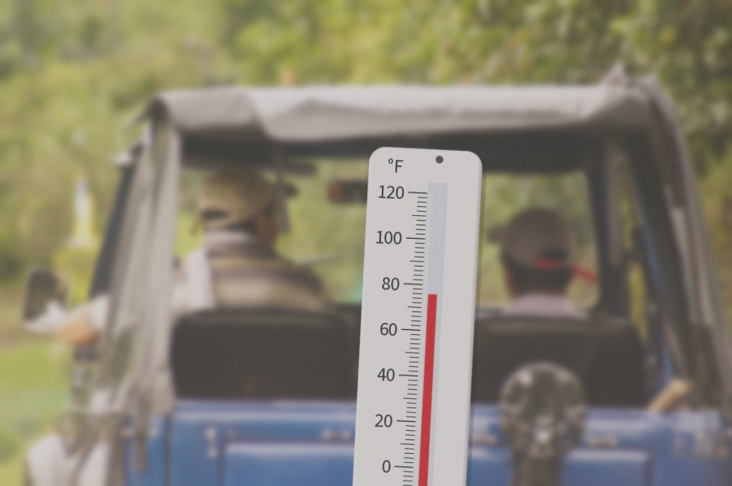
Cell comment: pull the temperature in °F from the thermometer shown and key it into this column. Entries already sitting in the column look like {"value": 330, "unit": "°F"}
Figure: {"value": 76, "unit": "°F"}
